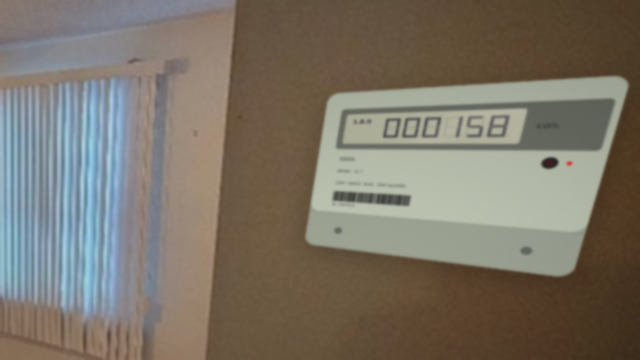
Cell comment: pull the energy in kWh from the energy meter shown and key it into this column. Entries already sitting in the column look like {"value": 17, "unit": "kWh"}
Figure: {"value": 158, "unit": "kWh"}
